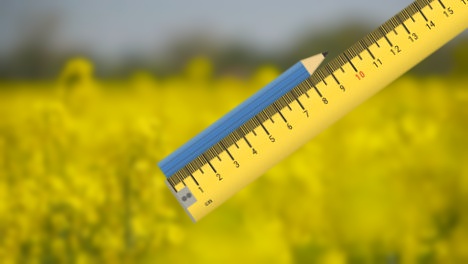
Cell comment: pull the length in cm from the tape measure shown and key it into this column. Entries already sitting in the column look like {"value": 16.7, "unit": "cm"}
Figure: {"value": 9.5, "unit": "cm"}
